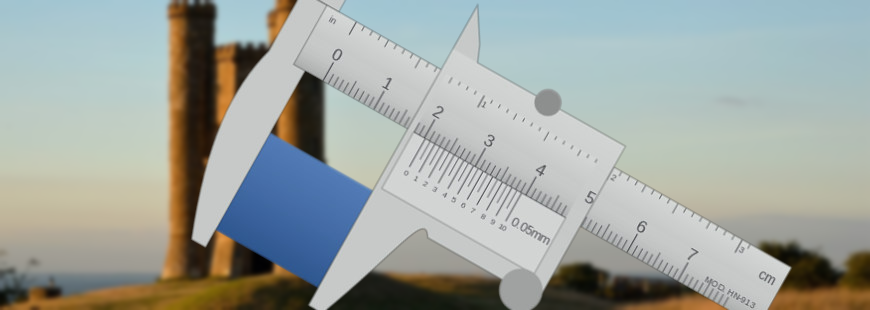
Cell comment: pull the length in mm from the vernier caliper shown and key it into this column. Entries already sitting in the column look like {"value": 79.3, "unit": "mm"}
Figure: {"value": 20.2, "unit": "mm"}
